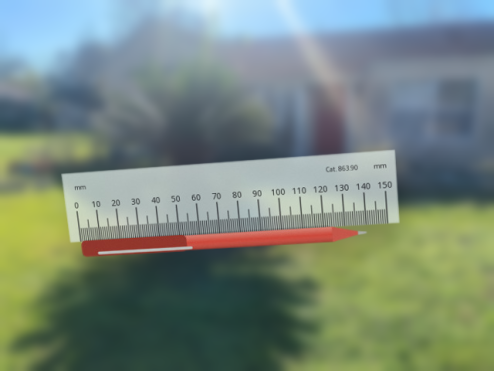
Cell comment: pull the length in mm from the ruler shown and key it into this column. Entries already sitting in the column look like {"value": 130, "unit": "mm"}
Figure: {"value": 140, "unit": "mm"}
